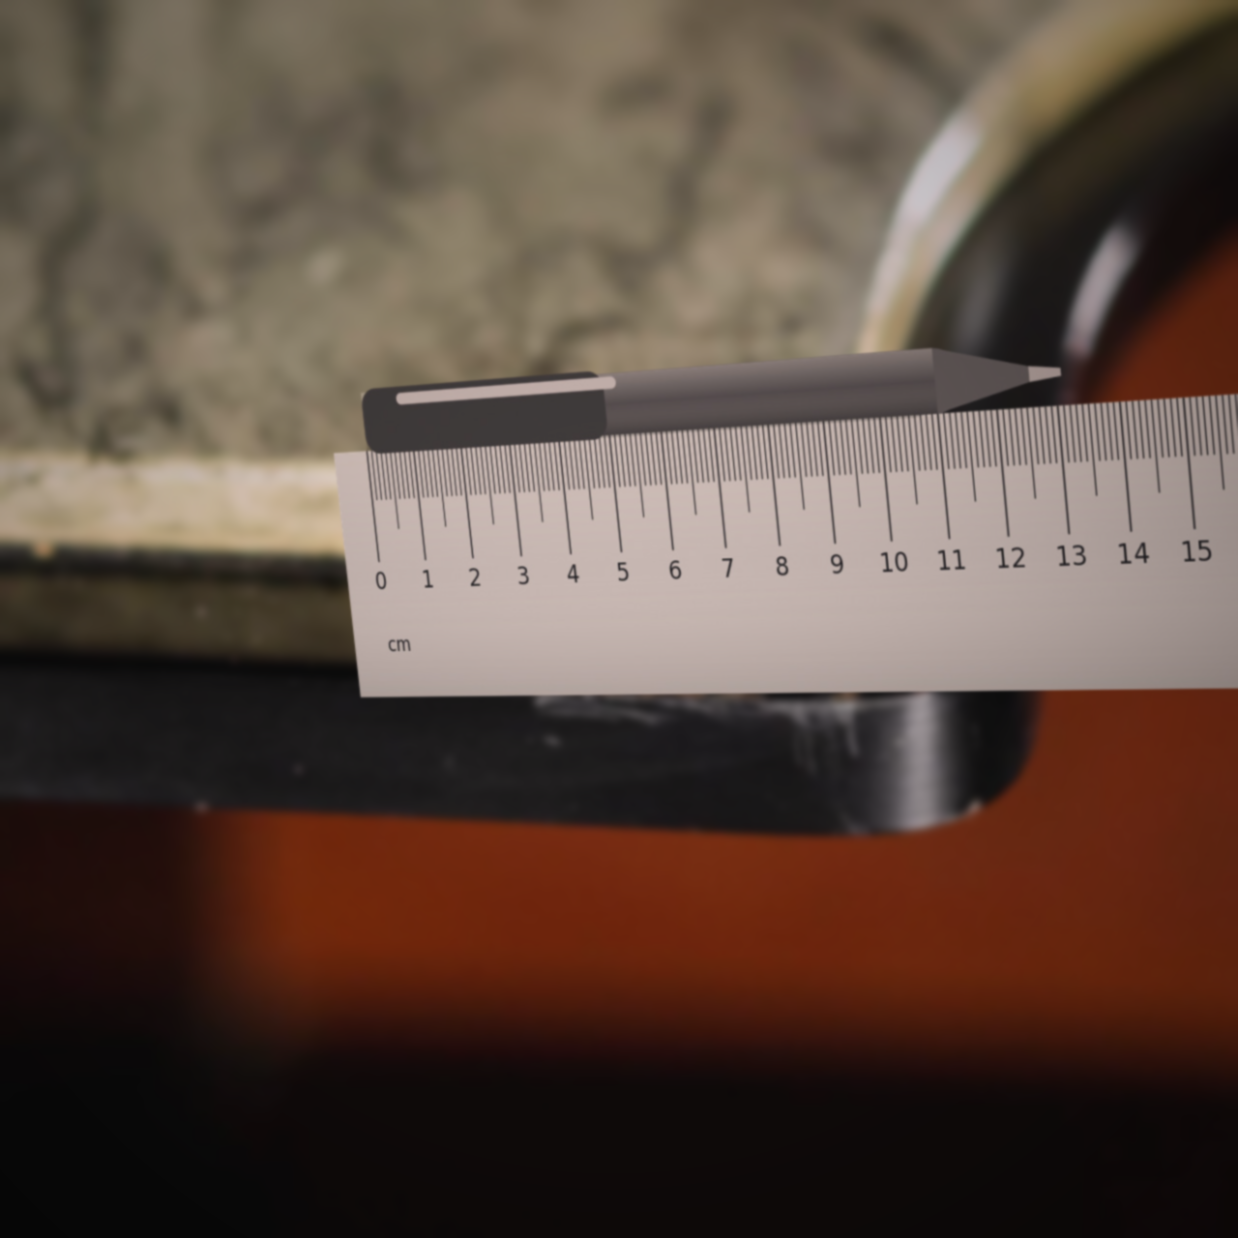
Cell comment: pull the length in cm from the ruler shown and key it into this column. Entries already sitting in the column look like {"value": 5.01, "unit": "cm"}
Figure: {"value": 13.1, "unit": "cm"}
